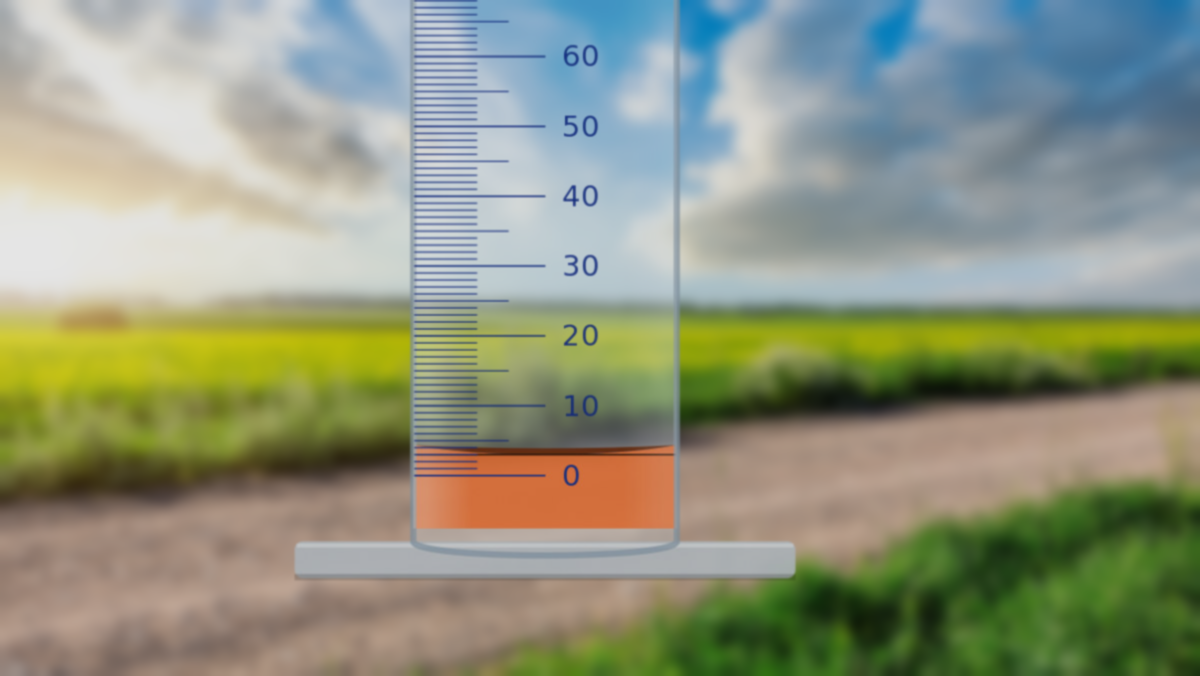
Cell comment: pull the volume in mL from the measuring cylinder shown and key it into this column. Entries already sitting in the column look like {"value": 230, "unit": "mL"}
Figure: {"value": 3, "unit": "mL"}
